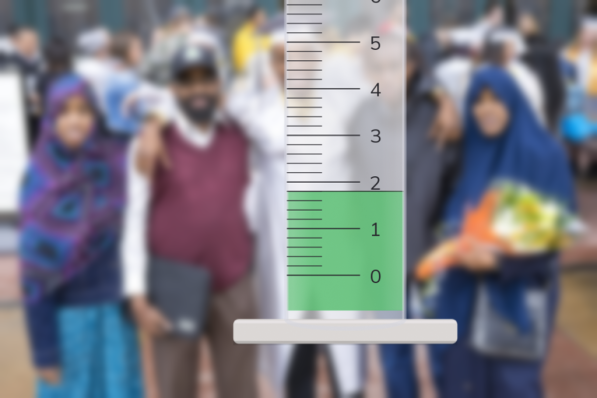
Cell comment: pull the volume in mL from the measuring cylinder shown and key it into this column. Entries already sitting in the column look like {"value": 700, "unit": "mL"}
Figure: {"value": 1.8, "unit": "mL"}
